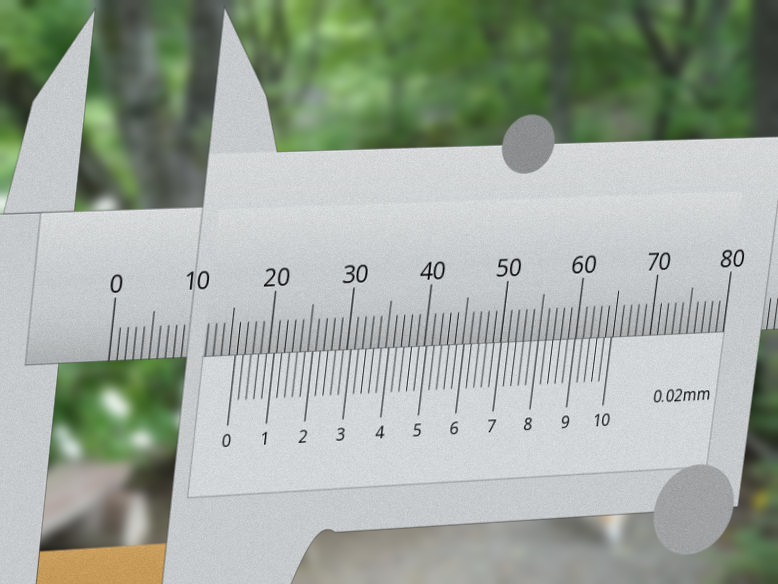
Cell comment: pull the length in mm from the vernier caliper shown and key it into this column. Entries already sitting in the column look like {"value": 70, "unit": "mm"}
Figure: {"value": 15.8, "unit": "mm"}
